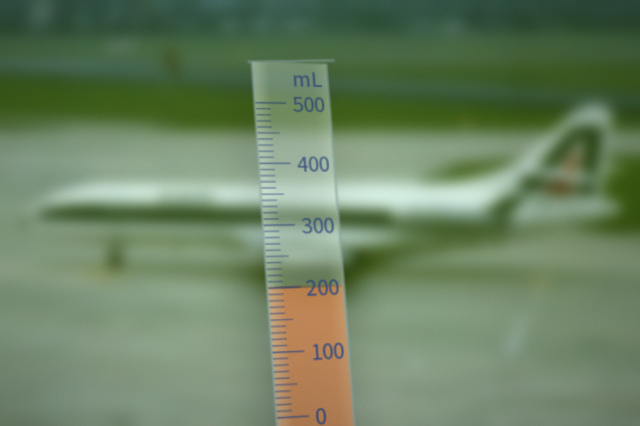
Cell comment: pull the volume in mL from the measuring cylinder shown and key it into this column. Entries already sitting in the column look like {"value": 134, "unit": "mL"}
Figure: {"value": 200, "unit": "mL"}
